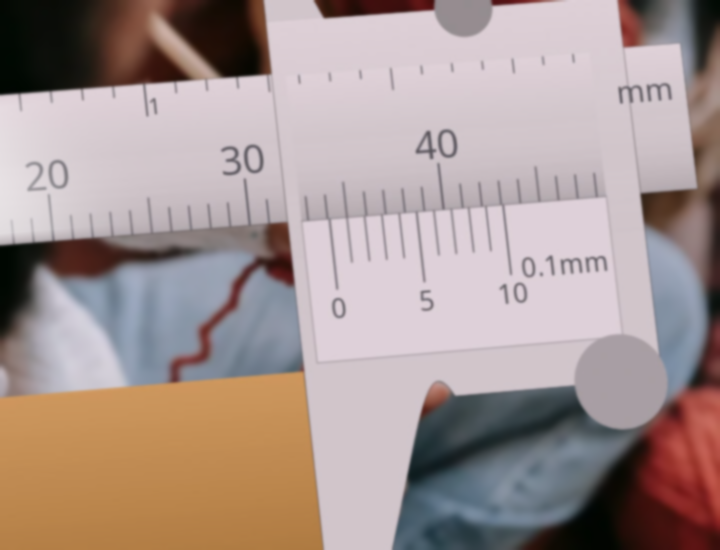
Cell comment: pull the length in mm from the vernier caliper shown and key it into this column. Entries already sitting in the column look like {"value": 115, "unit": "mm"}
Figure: {"value": 34.1, "unit": "mm"}
